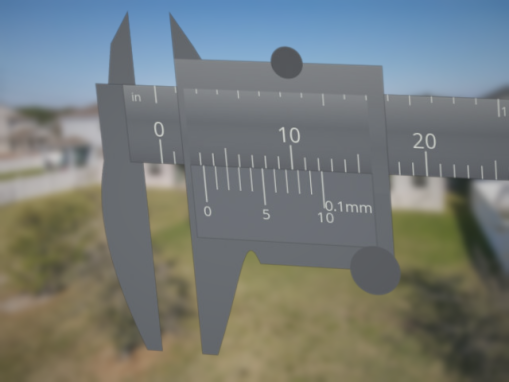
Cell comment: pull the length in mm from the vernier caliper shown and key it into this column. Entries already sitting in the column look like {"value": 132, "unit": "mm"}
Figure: {"value": 3.2, "unit": "mm"}
